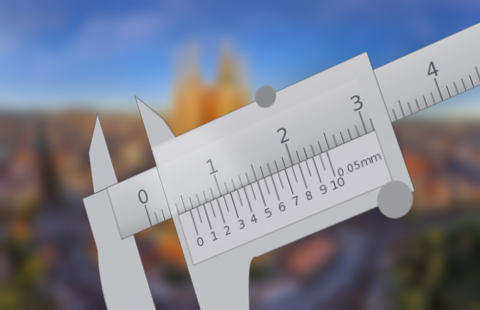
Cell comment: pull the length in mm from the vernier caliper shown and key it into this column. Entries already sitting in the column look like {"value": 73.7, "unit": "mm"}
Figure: {"value": 5.6, "unit": "mm"}
